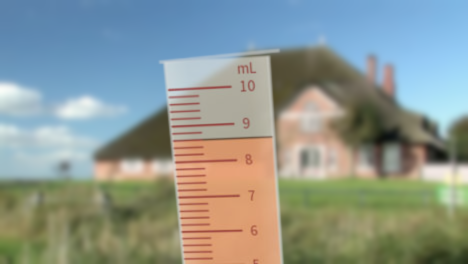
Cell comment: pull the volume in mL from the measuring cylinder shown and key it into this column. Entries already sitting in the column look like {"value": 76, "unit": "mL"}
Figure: {"value": 8.6, "unit": "mL"}
